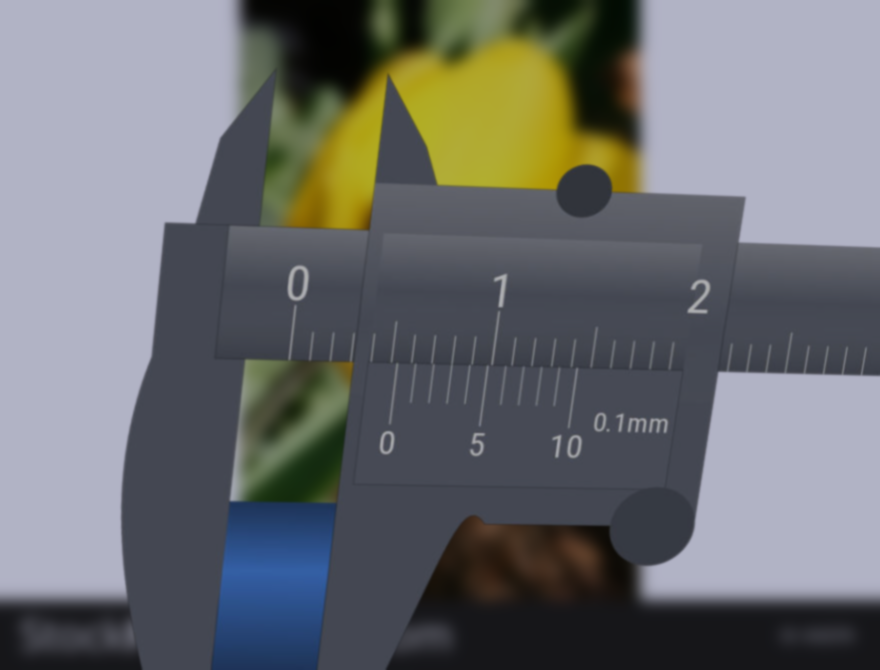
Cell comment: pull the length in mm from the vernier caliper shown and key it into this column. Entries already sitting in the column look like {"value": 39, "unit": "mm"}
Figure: {"value": 5.3, "unit": "mm"}
